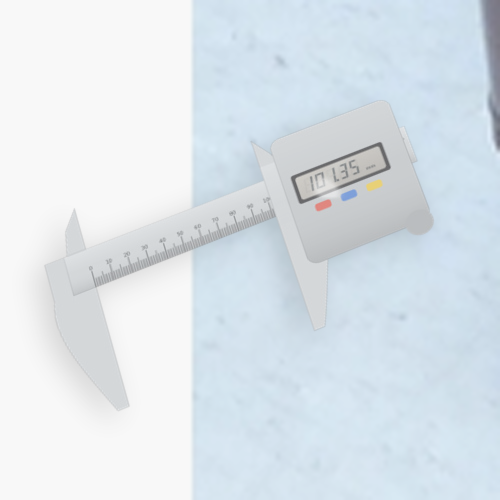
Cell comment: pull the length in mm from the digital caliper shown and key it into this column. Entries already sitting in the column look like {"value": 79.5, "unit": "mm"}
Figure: {"value": 101.35, "unit": "mm"}
